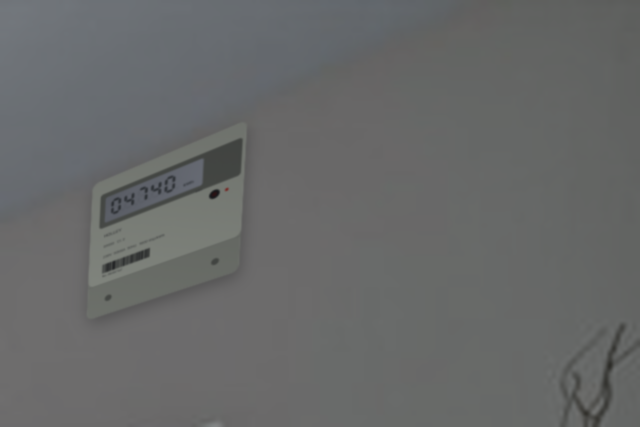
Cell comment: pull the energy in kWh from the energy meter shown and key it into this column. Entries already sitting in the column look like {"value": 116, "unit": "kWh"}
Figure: {"value": 4740, "unit": "kWh"}
